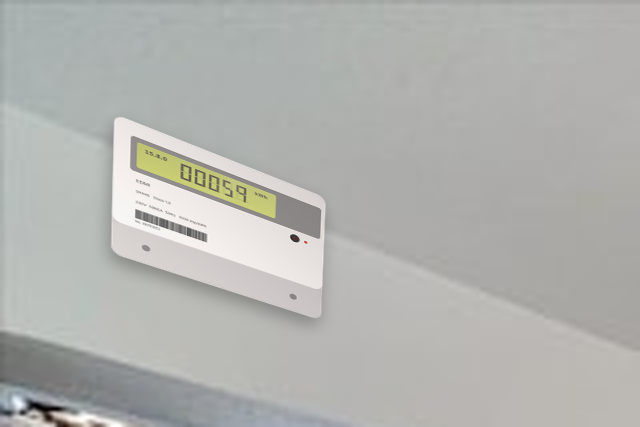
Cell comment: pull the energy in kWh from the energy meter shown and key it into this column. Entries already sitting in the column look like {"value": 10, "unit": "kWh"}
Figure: {"value": 59, "unit": "kWh"}
